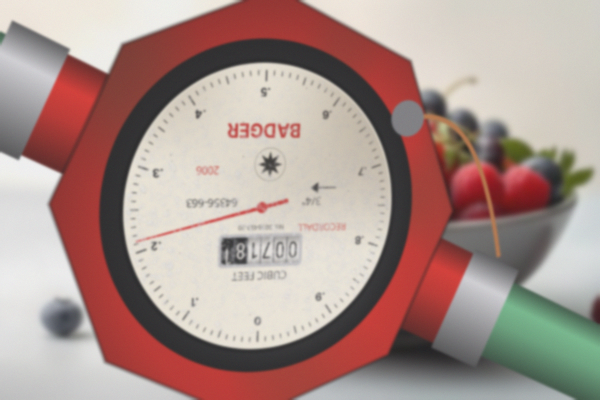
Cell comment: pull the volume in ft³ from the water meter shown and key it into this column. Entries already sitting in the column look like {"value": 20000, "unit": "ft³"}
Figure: {"value": 7181.21, "unit": "ft³"}
